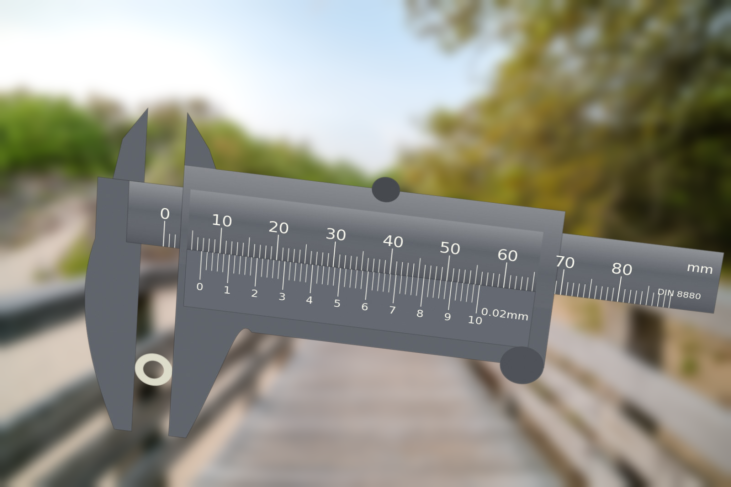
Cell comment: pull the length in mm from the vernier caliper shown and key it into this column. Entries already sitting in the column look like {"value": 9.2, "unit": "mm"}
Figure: {"value": 6.8, "unit": "mm"}
